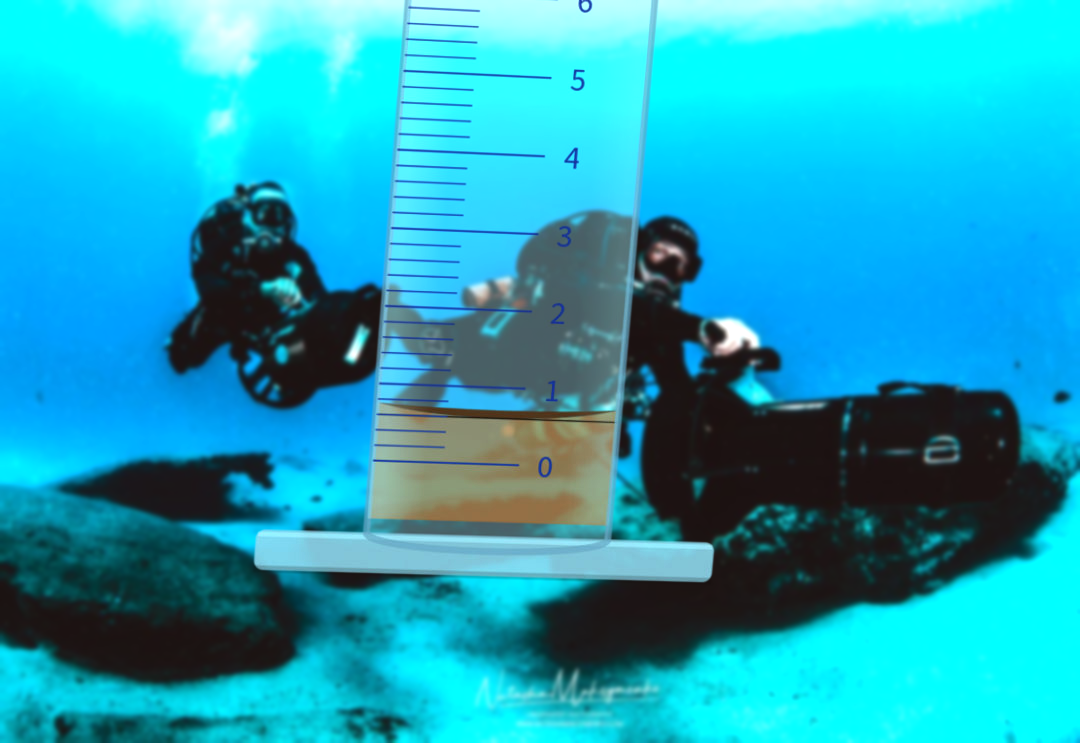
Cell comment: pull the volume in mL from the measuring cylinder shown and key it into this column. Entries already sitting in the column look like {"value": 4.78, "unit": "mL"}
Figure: {"value": 0.6, "unit": "mL"}
